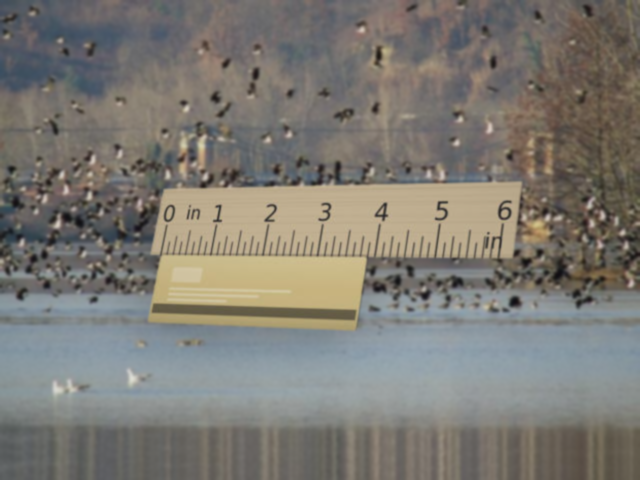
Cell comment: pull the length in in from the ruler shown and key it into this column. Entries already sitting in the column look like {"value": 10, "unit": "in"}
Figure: {"value": 3.875, "unit": "in"}
